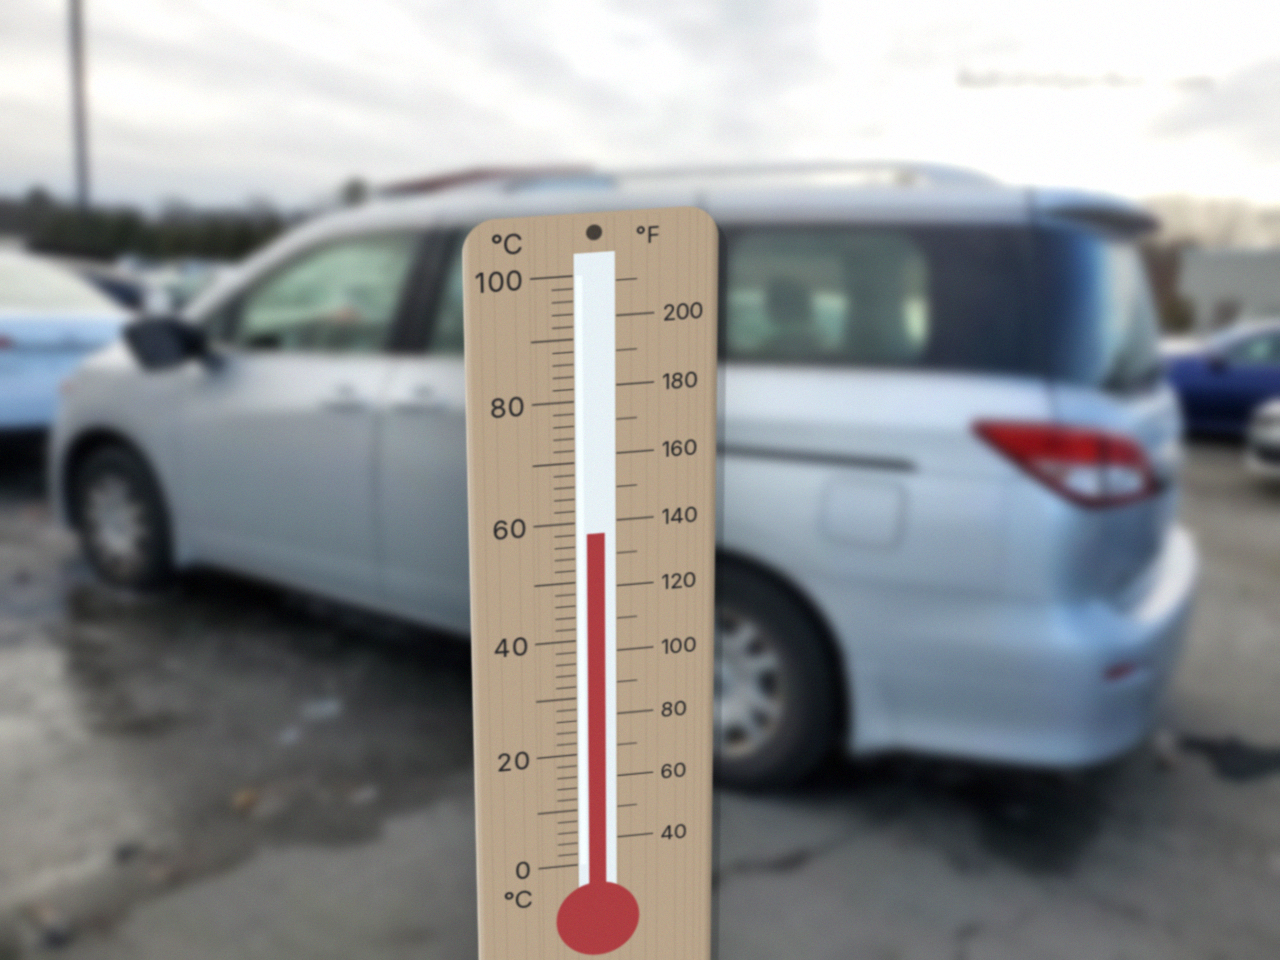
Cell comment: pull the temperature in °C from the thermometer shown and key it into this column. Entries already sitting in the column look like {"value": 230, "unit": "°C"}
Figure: {"value": 58, "unit": "°C"}
